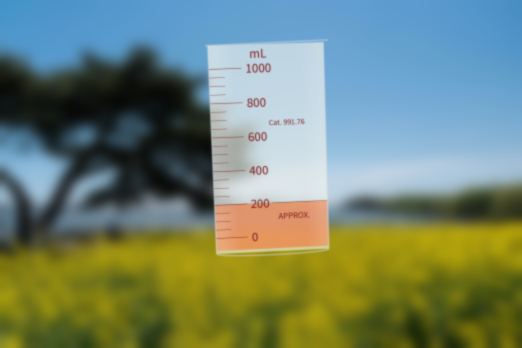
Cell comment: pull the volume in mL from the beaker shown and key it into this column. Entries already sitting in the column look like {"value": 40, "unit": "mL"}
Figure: {"value": 200, "unit": "mL"}
